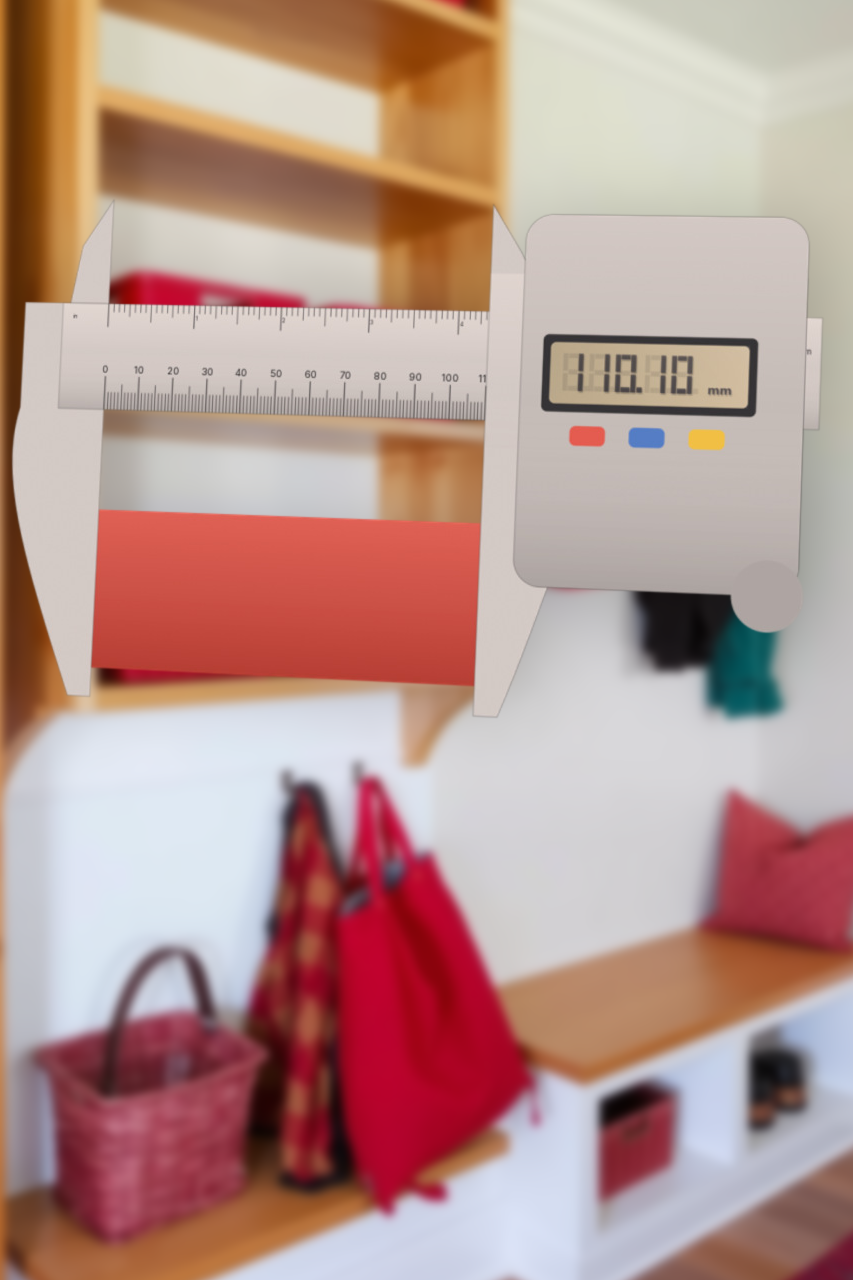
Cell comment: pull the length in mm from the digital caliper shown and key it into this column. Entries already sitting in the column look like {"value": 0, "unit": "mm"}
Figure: {"value": 110.10, "unit": "mm"}
